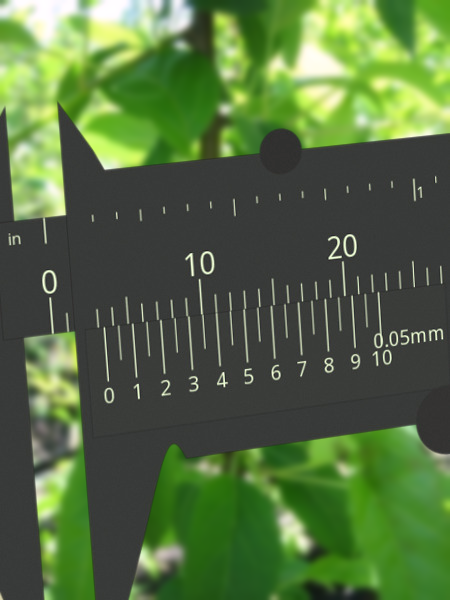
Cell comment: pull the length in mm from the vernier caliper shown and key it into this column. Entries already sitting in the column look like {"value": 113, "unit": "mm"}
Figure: {"value": 3.4, "unit": "mm"}
